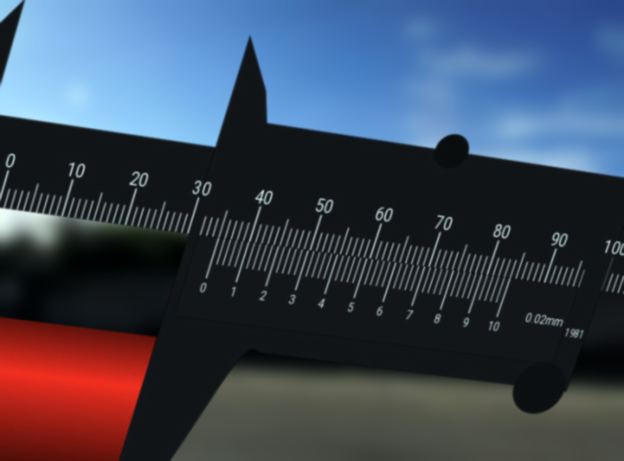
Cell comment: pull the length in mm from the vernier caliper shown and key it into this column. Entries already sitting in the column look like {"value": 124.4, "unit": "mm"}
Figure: {"value": 35.0, "unit": "mm"}
